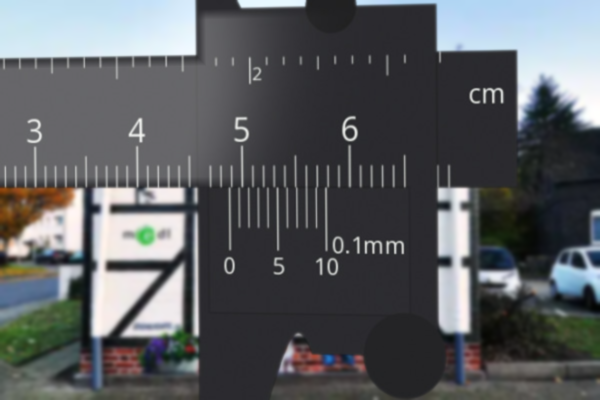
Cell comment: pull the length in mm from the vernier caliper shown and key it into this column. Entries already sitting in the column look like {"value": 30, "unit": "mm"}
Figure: {"value": 48.8, "unit": "mm"}
